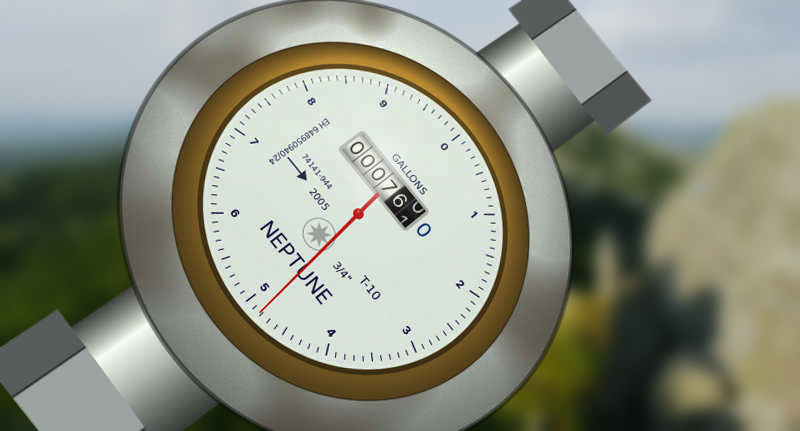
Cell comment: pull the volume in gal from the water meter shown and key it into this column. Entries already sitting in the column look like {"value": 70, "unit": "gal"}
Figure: {"value": 7604.8, "unit": "gal"}
